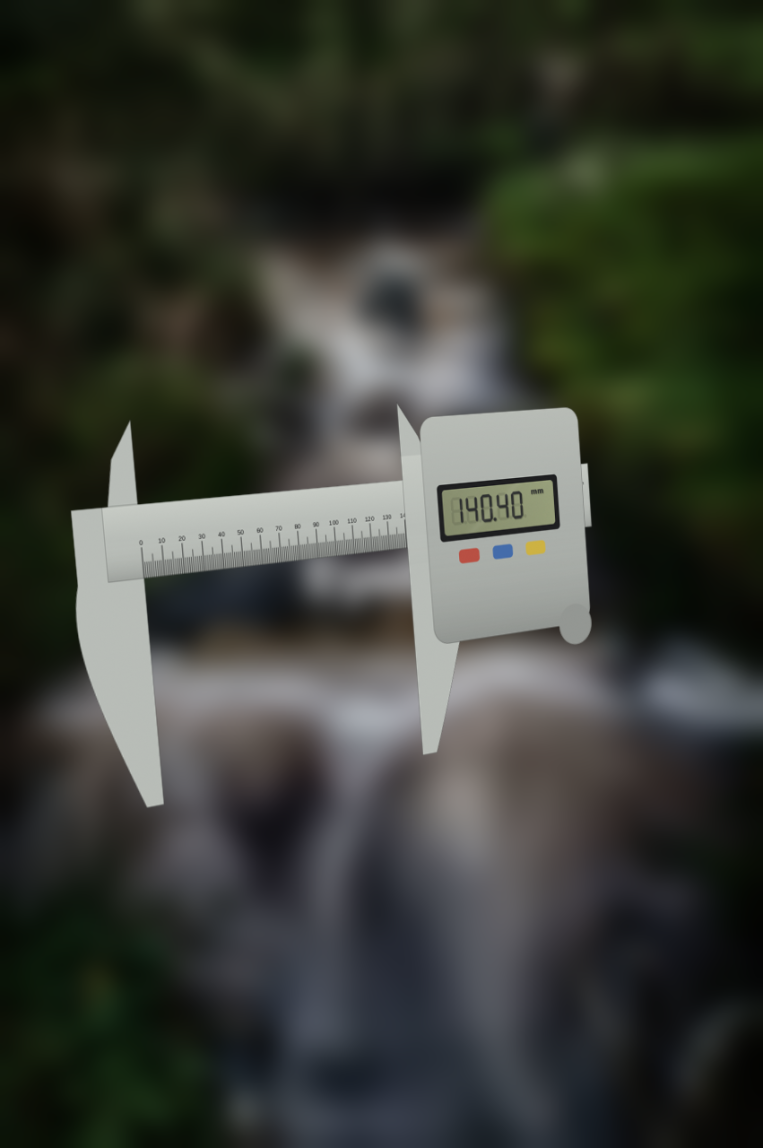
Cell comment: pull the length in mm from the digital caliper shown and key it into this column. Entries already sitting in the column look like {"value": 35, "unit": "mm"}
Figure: {"value": 140.40, "unit": "mm"}
